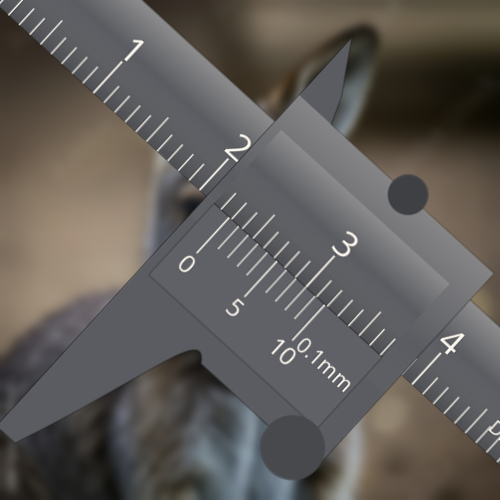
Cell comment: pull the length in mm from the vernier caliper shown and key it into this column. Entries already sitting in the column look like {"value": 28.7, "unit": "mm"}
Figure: {"value": 22.8, "unit": "mm"}
